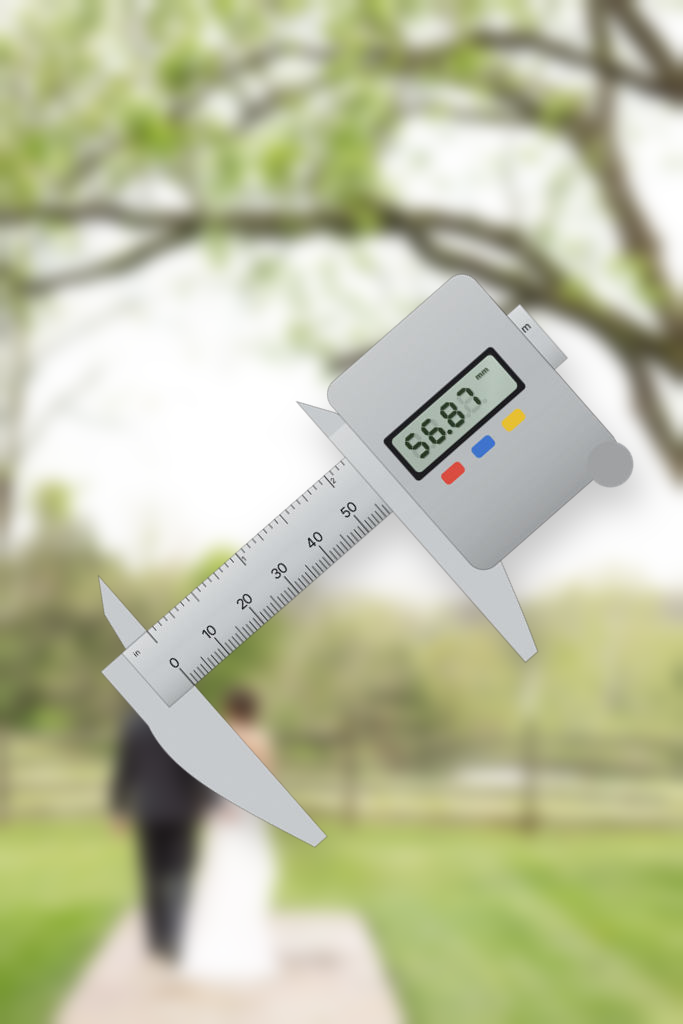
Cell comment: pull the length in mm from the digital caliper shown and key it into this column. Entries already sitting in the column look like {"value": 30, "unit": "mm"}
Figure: {"value": 56.87, "unit": "mm"}
